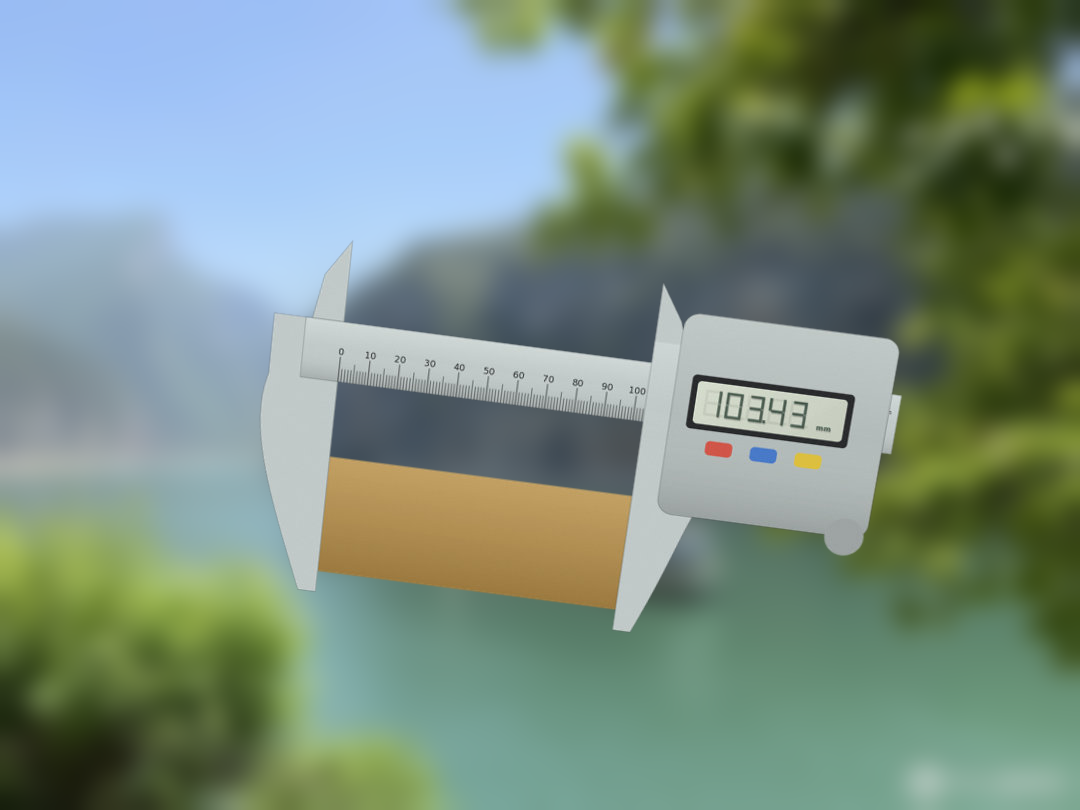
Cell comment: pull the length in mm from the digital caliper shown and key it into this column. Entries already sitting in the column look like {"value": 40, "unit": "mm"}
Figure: {"value": 103.43, "unit": "mm"}
